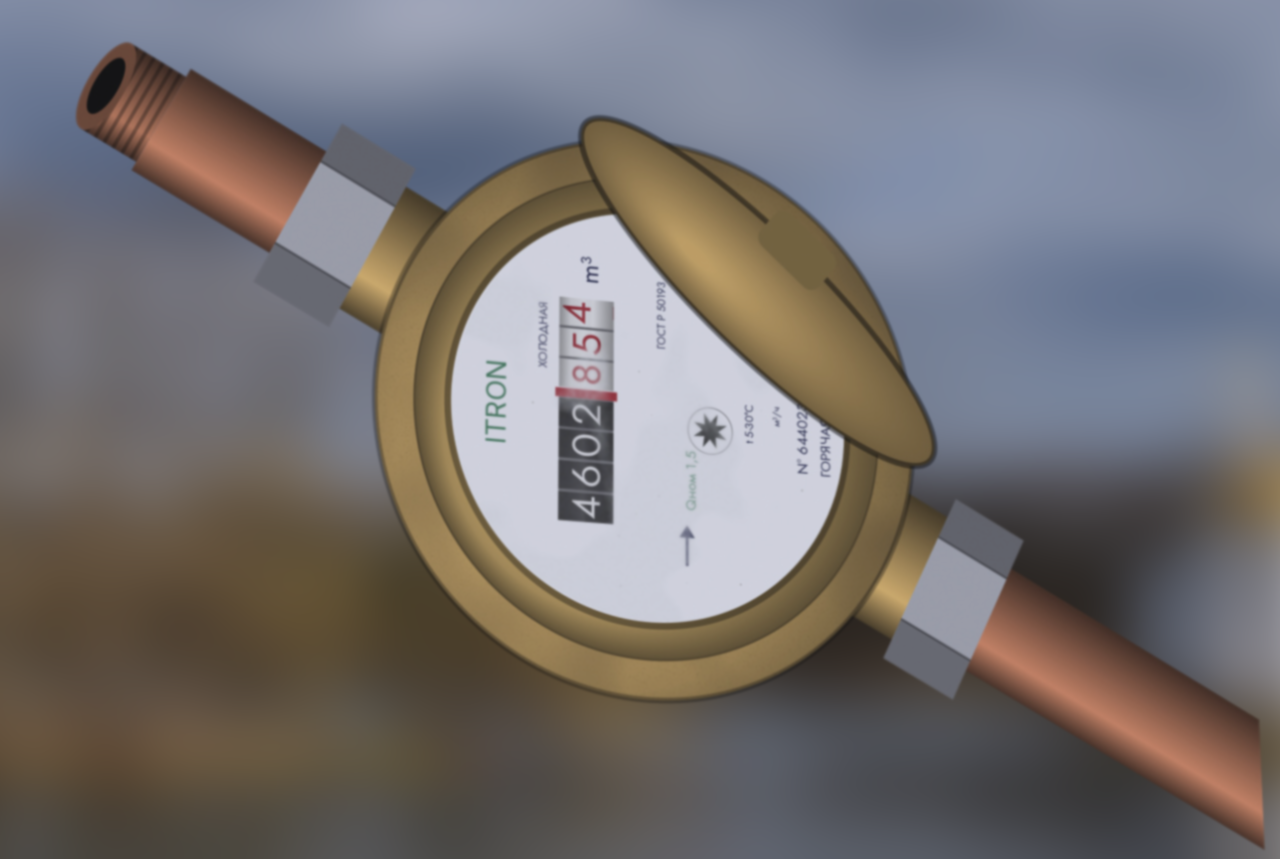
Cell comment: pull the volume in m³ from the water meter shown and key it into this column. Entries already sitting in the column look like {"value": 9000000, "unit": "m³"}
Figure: {"value": 4602.854, "unit": "m³"}
